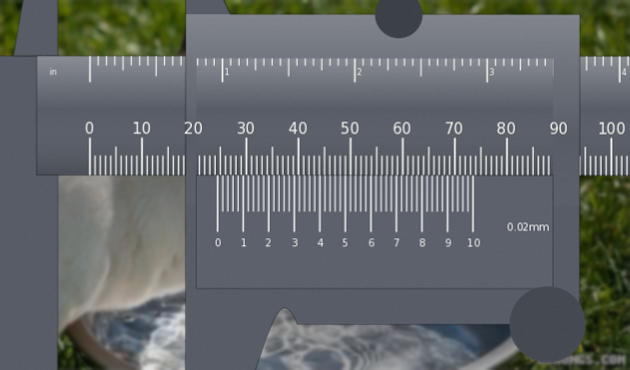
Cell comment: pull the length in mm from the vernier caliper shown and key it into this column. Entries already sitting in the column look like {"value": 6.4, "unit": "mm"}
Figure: {"value": 24.5, "unit": "mm"}
